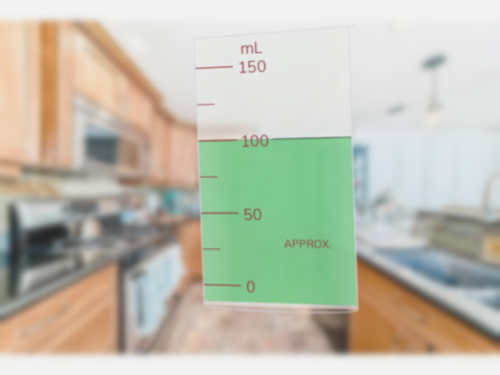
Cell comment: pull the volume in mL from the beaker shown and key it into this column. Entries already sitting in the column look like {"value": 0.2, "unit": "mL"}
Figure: {"value": 100, "unit": "mL"}
